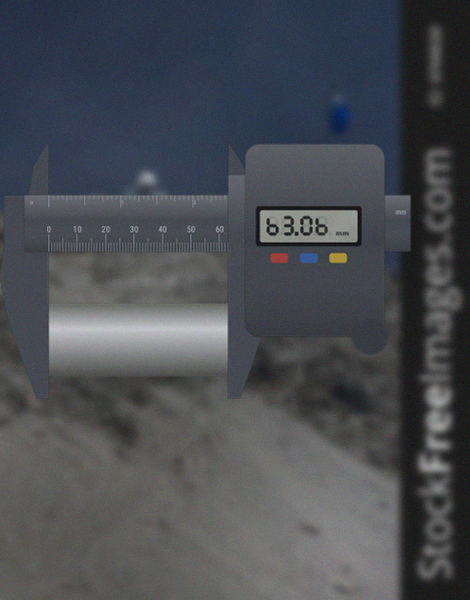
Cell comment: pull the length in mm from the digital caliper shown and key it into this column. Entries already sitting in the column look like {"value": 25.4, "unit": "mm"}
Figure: {"value": 63.06, "unit": "mm"}
